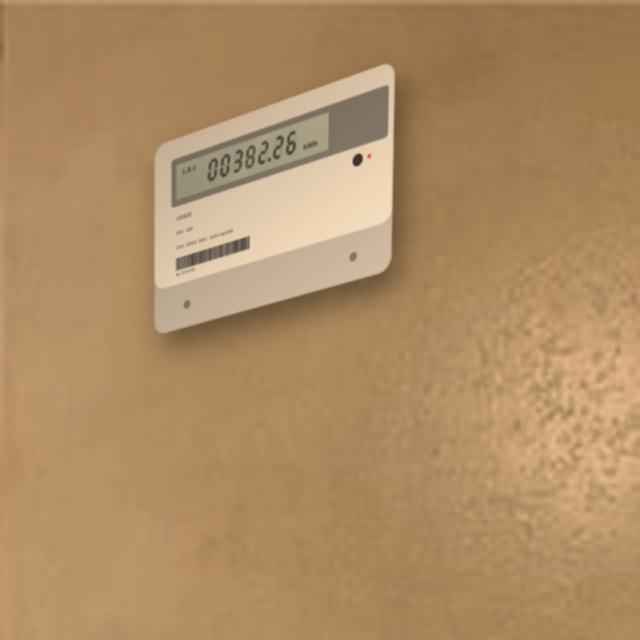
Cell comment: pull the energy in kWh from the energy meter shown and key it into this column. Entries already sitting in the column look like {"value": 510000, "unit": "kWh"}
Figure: {"value": 382.26, "unit": "kWh"}
